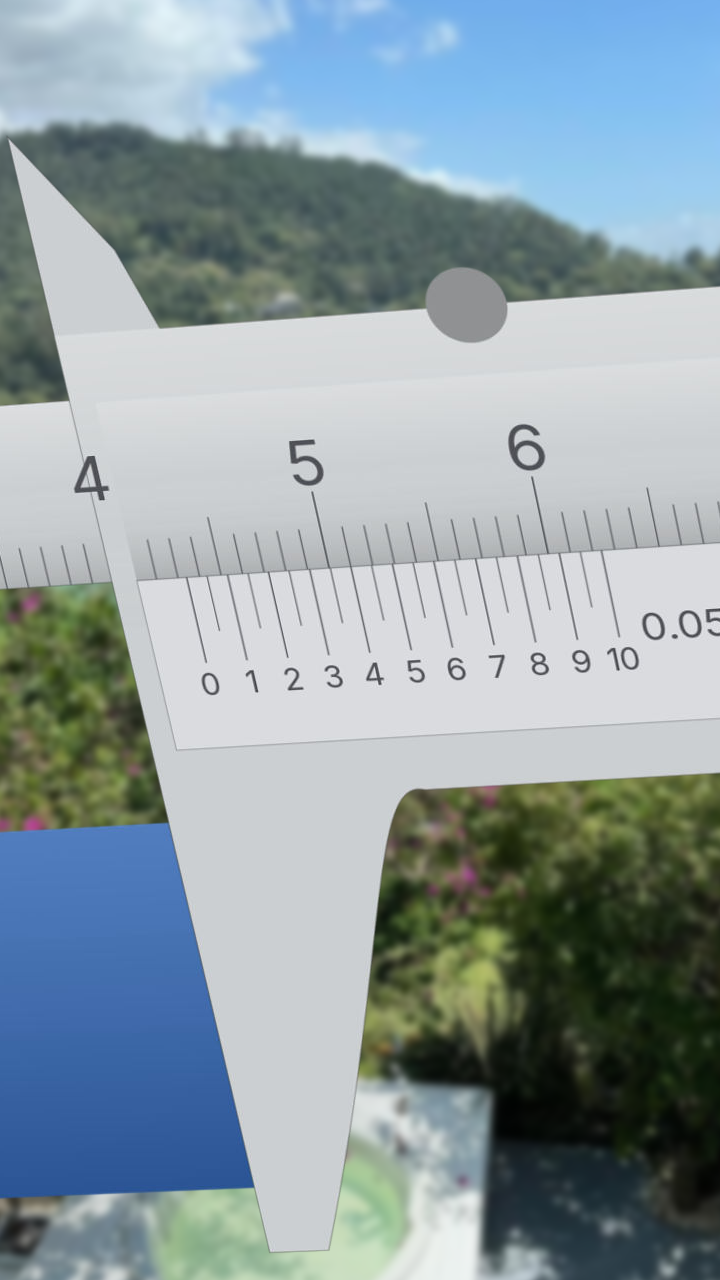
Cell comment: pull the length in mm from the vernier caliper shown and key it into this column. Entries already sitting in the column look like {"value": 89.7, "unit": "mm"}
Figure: {"value": 43.4, "unit": "mm"}
